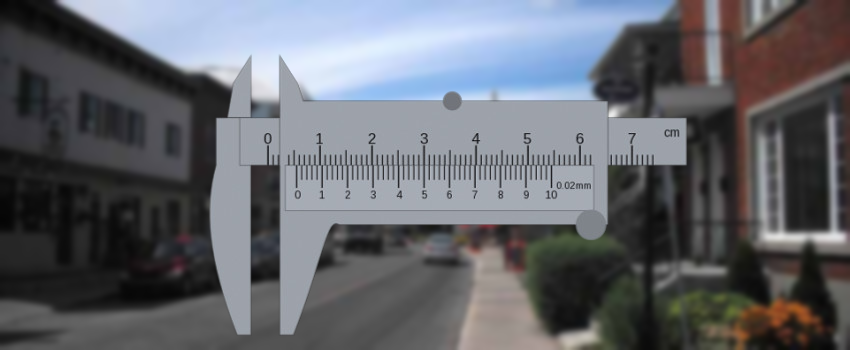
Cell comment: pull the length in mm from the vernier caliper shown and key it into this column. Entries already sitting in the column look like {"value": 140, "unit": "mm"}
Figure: {"value": 5.5, "unit": "mm"}
